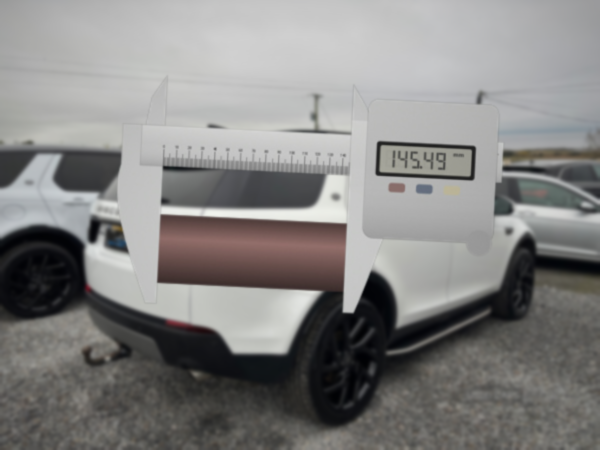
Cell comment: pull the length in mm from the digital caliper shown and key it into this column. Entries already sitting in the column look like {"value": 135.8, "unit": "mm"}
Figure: {"value": 145.49, "unit": "mm"}
